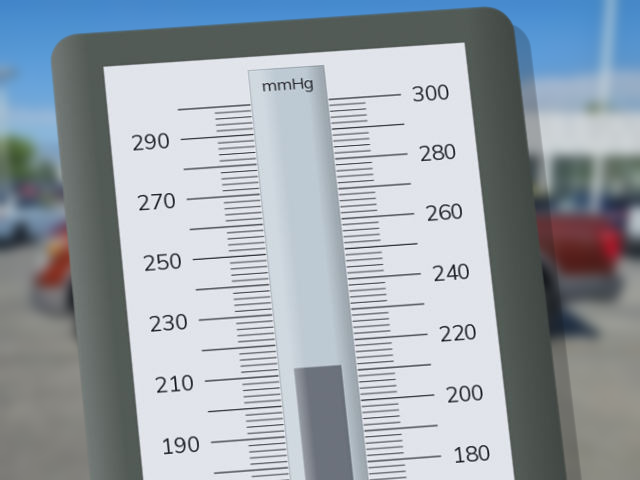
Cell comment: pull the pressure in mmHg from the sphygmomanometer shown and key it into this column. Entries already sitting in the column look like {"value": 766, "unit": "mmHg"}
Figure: {"value": 212, "unit": "mmHg"}
